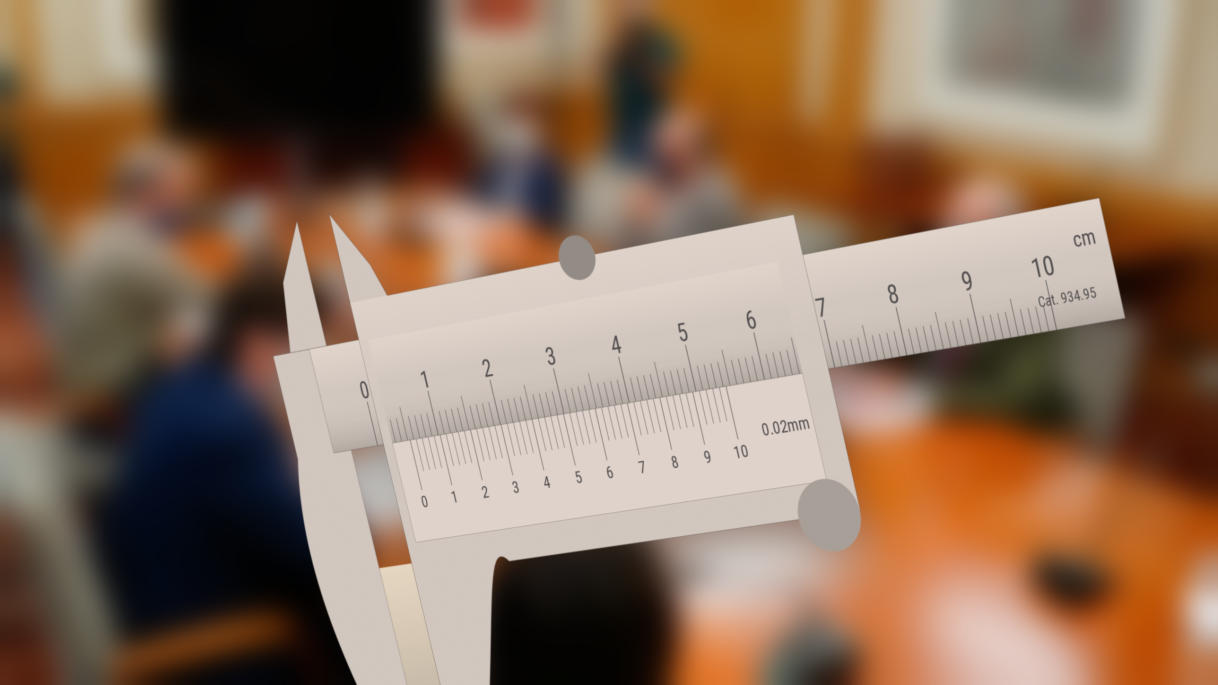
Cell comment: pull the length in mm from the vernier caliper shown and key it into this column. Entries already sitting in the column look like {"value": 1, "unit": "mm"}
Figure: {"value": 5.4, "unit": "mm"}
